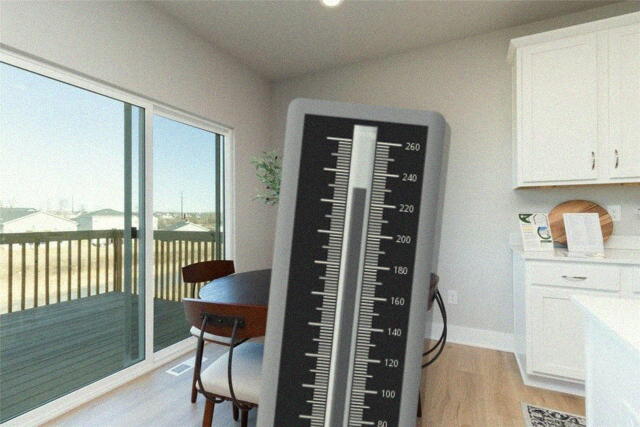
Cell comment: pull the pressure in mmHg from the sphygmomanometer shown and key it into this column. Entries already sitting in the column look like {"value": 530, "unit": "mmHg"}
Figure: {"value": 230, "unit": "mmHg"}
